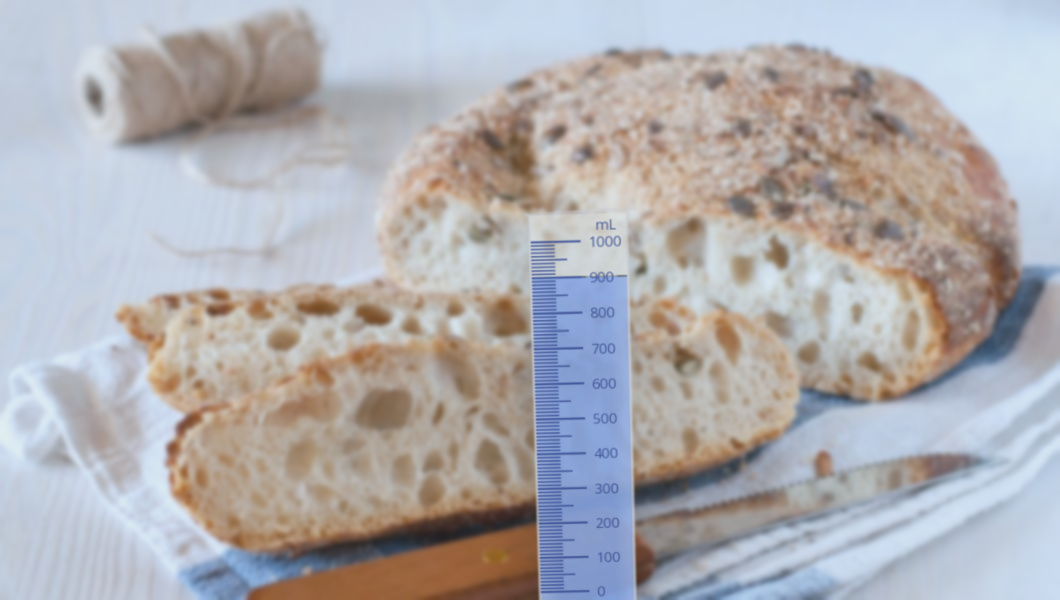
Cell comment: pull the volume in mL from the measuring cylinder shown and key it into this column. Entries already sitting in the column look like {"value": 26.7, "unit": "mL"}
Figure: {"value": 900, "unit": "mL"}
